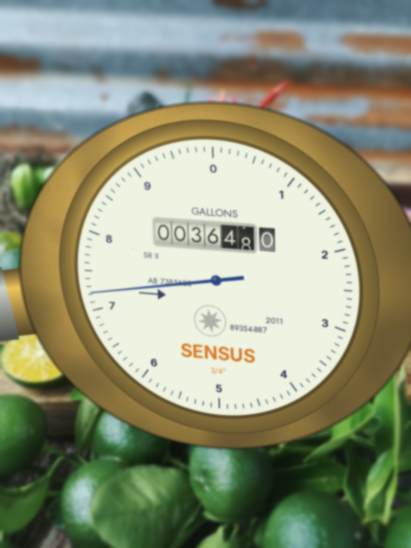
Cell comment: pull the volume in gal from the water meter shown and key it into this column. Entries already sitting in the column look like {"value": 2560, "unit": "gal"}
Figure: {"value": 36477.2, "unit": "gal"}
